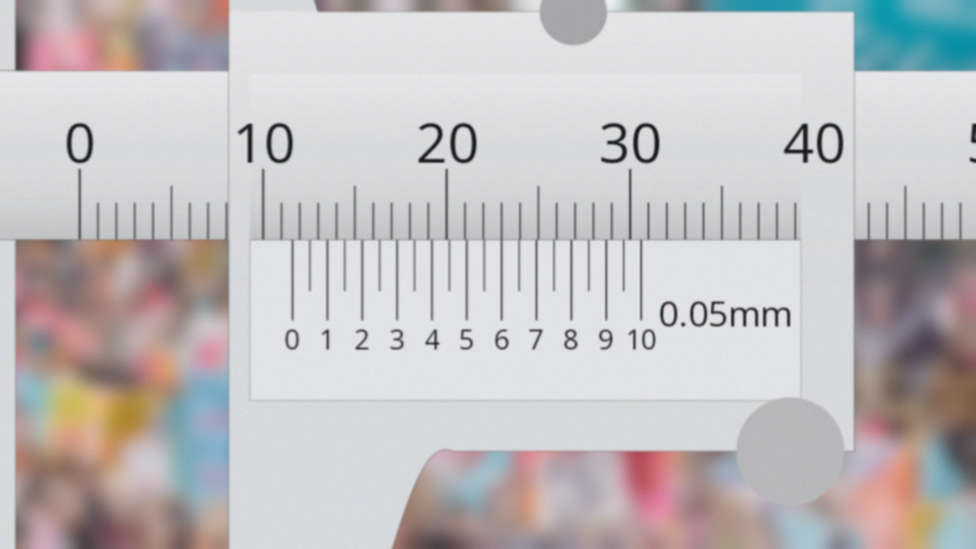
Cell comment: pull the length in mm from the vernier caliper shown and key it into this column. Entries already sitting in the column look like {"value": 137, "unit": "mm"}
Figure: {"value": 11.6, "unit": "mm"}
